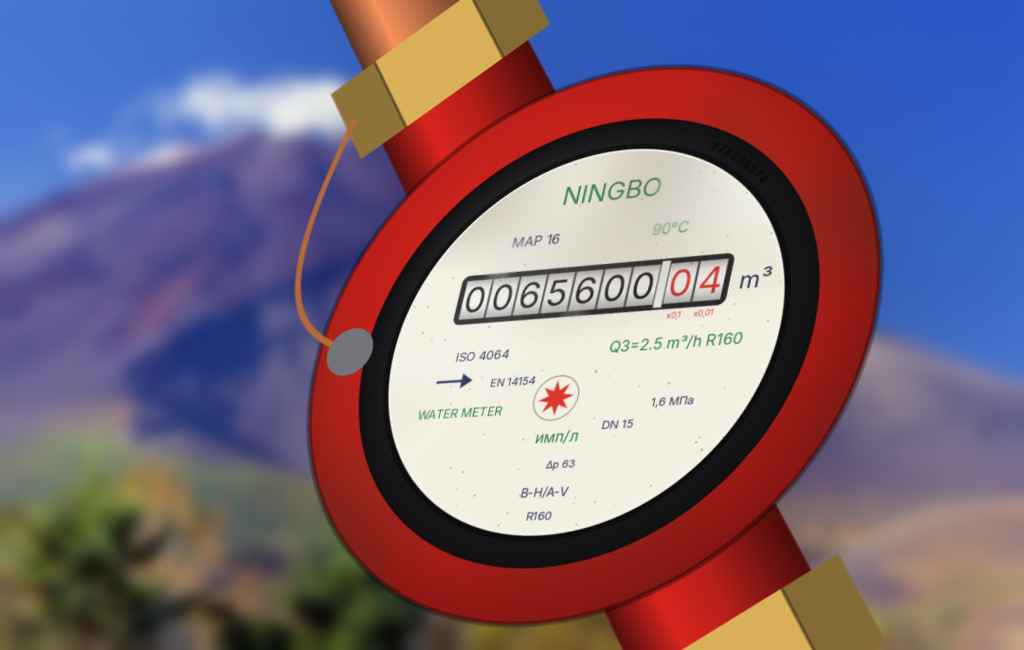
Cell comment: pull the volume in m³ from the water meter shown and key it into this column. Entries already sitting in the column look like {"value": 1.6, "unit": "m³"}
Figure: {"value": 65600.04, "unit": "m³"}
